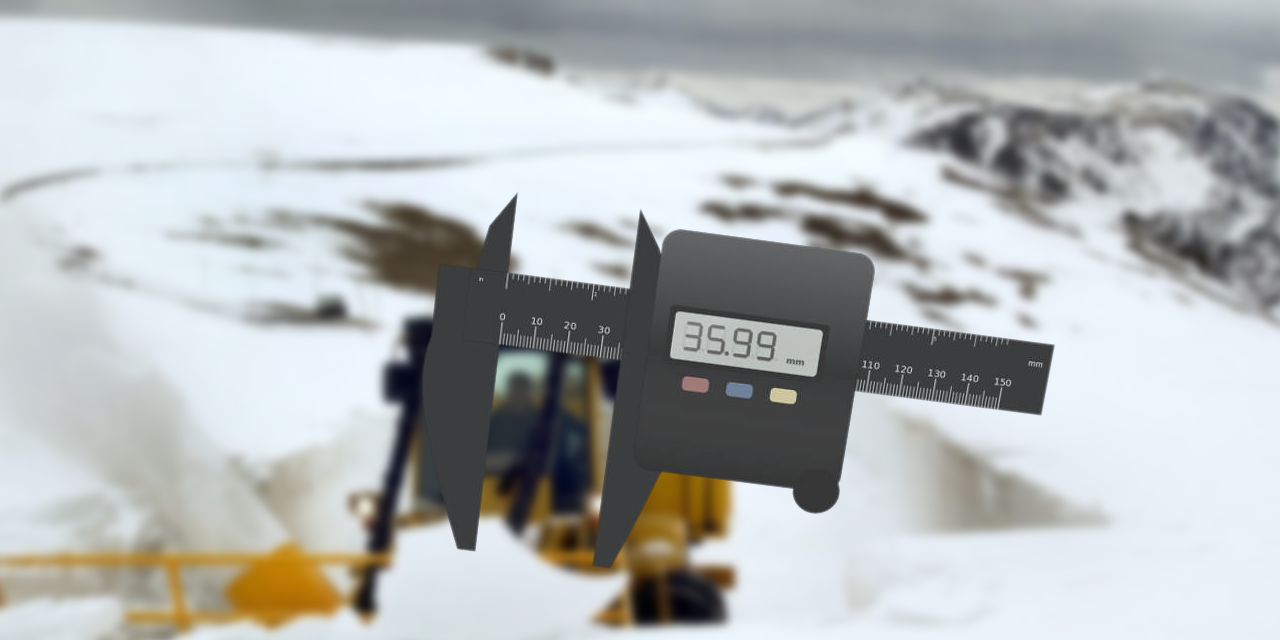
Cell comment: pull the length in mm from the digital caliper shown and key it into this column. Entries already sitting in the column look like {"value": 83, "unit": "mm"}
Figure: {"value": 35.99, "unit": "mm"}
